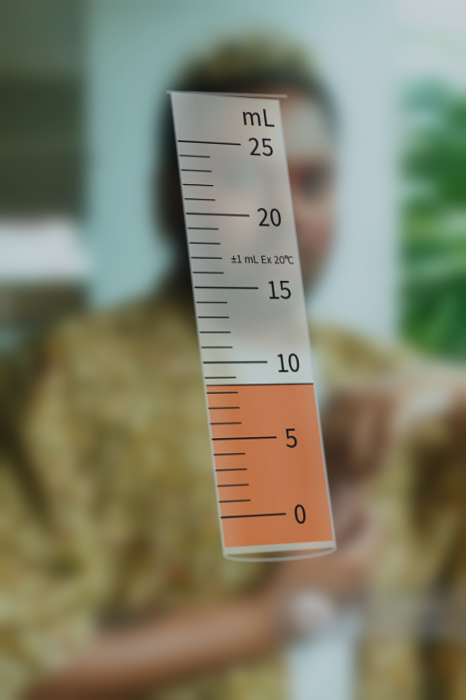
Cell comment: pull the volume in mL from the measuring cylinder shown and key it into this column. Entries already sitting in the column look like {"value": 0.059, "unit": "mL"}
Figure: {"value": 8.5, "unit": "mL"}
